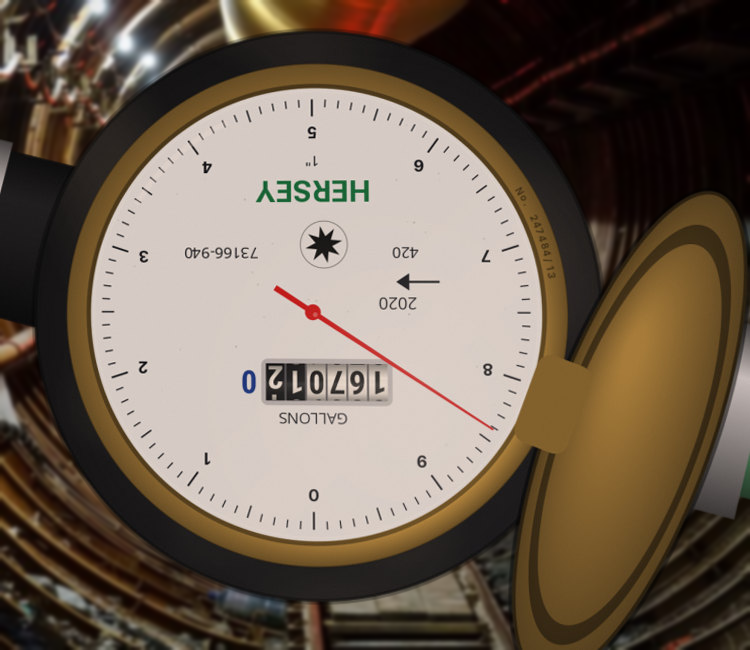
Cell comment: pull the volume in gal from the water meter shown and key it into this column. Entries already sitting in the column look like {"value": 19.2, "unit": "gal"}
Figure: {"value": 1670118.4, "unit": "gal"}
